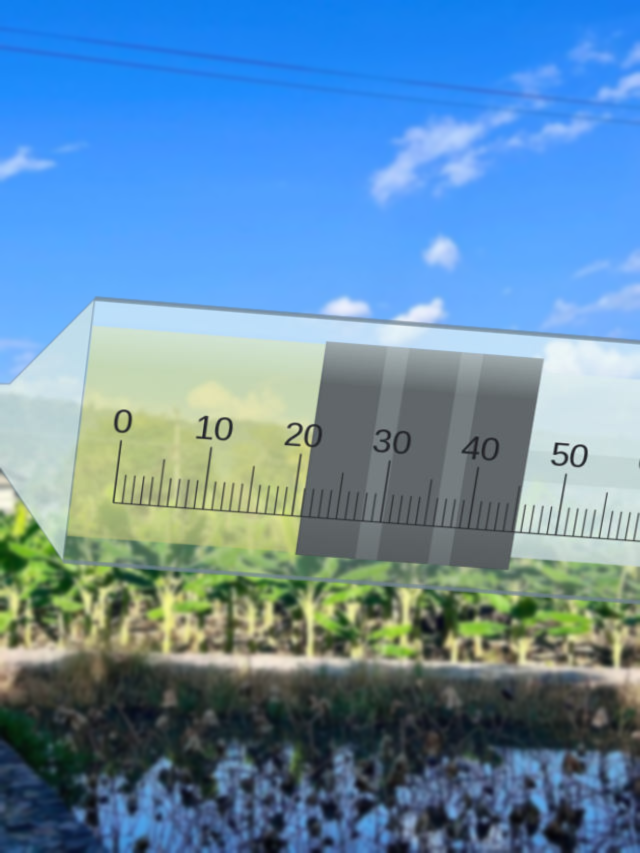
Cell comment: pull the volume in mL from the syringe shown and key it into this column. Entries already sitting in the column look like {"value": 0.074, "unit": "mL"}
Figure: {"value": 21, "unit": "mL"}
